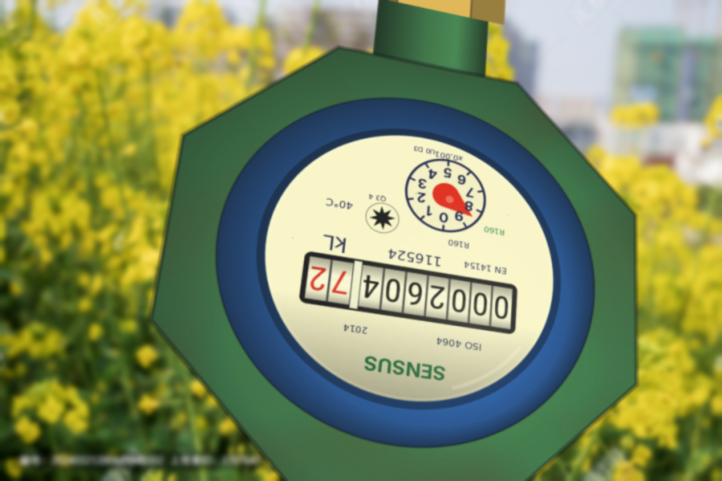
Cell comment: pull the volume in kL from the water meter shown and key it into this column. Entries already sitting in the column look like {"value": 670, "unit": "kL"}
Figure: {"value": 2604.728, "unit": "kL"}
